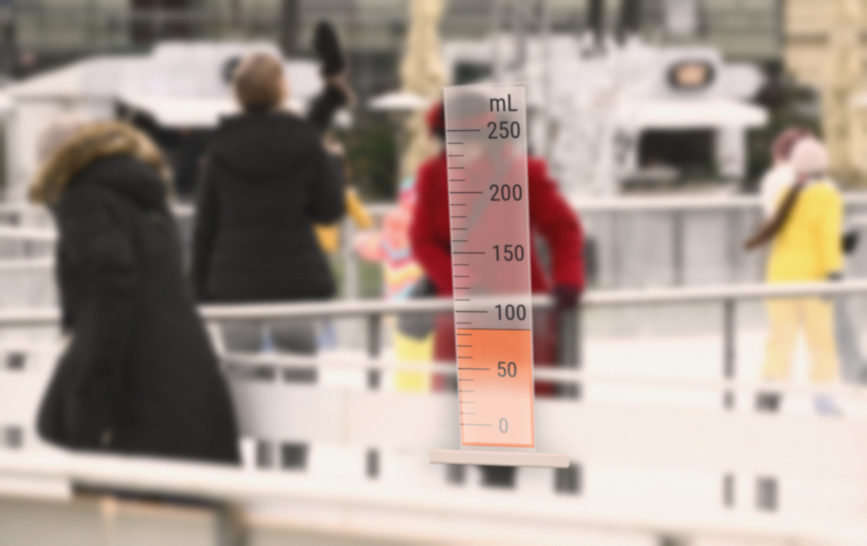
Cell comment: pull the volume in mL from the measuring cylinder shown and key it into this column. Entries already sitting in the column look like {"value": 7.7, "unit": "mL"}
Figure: {"value": 85, "unit": "mL"}
